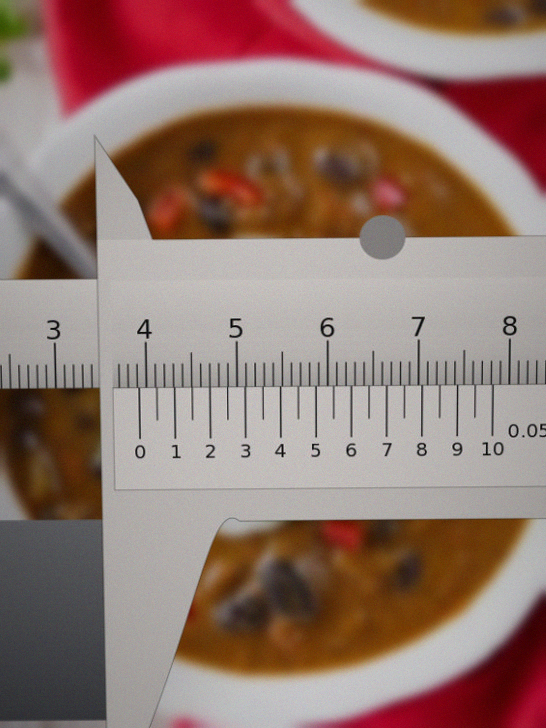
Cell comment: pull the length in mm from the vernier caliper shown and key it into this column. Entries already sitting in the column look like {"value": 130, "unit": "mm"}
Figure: {"value": 39.2, "unit": "mm"}
